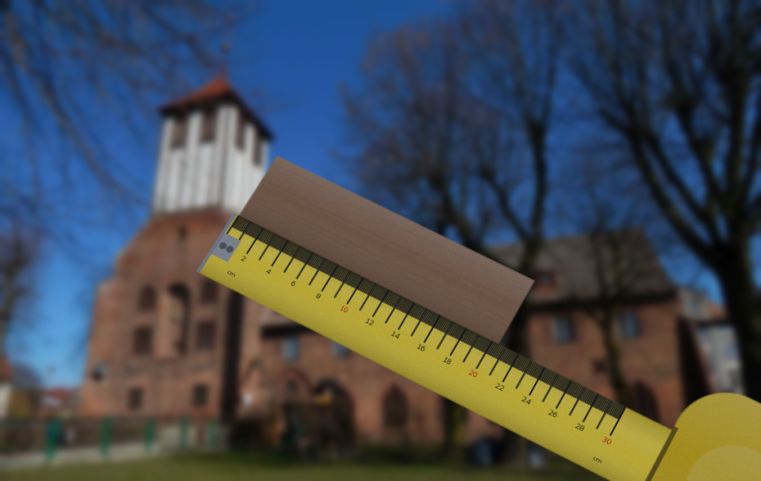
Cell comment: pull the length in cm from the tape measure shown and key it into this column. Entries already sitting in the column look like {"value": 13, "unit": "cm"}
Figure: {"value": 20.5, "unit": "cm"}
